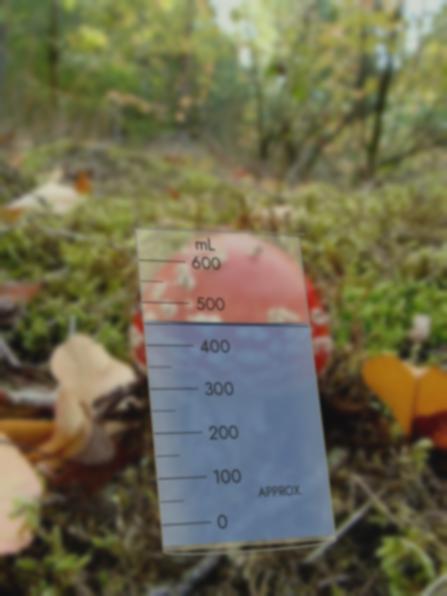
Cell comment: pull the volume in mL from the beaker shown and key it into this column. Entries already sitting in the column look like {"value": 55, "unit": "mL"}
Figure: {"value": 450, "unit": "mL"}
